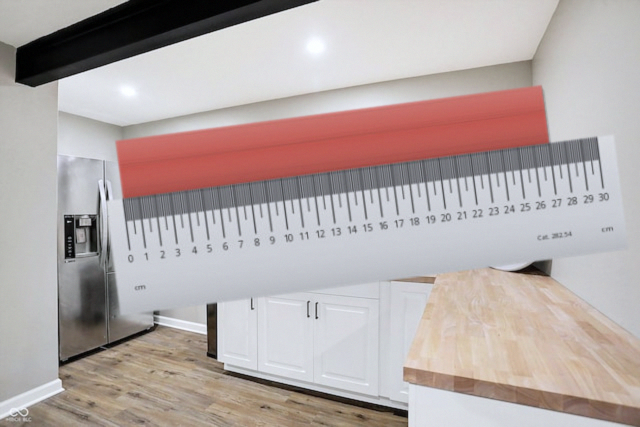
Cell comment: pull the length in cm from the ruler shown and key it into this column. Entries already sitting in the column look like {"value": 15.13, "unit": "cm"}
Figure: {"value": 27, "unit": "cm"}
